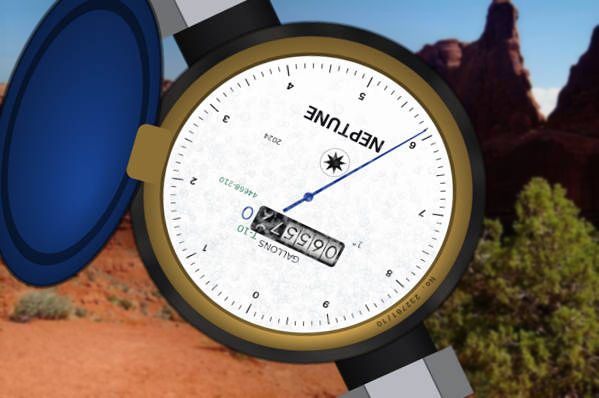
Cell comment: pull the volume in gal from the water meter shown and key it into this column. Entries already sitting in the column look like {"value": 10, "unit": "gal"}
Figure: {"value": 655755.9, "unit": "gal"}
